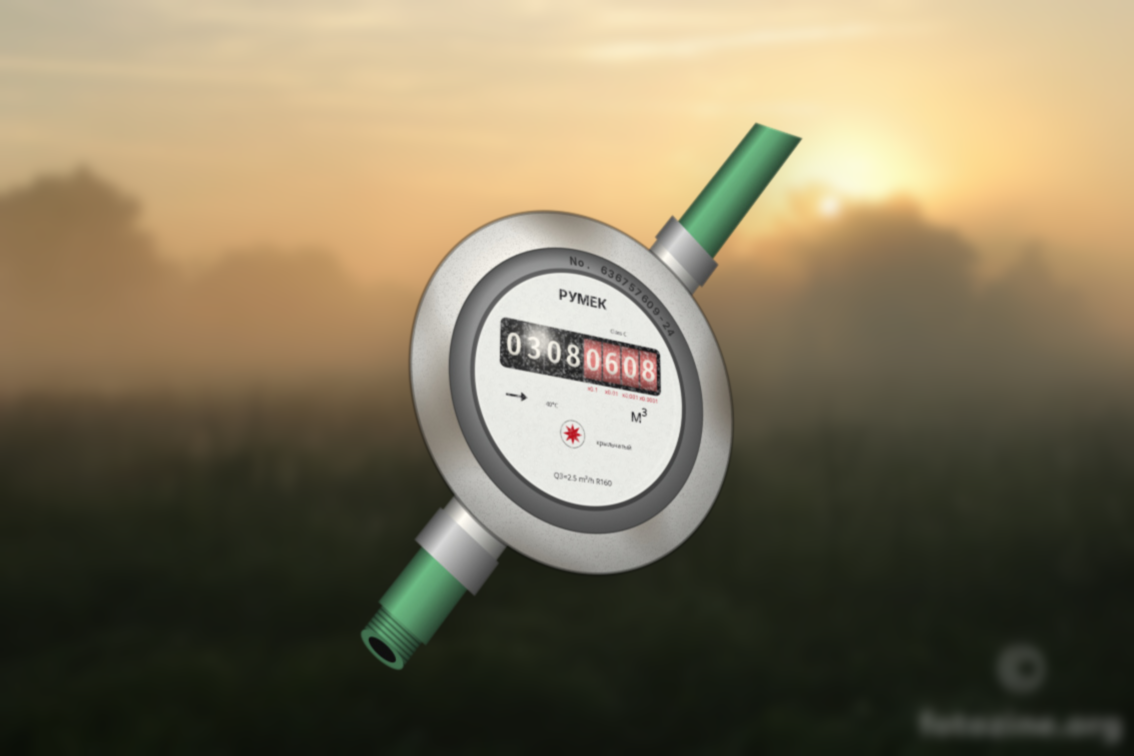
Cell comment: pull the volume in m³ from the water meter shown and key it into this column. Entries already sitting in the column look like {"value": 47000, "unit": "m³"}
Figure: {"value": 308.0608, "unit": "m³"}
